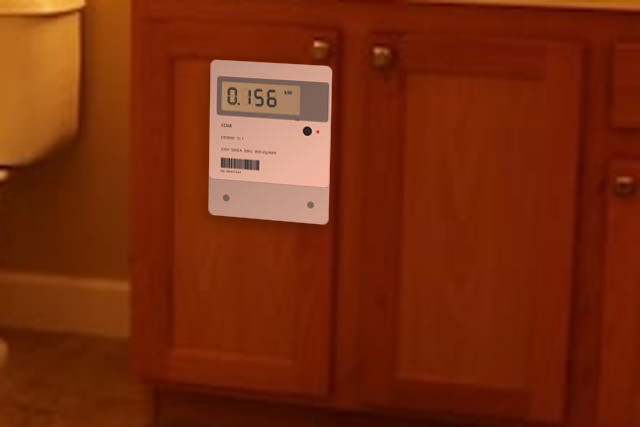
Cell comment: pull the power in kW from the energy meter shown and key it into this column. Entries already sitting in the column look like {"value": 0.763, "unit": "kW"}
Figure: {"value": 0.156, "unit": "kW"}
